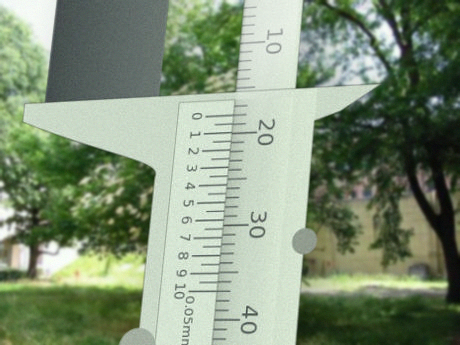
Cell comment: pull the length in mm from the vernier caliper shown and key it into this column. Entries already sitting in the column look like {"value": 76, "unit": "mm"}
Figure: {"value": 18.0, "unit": "mm"}
